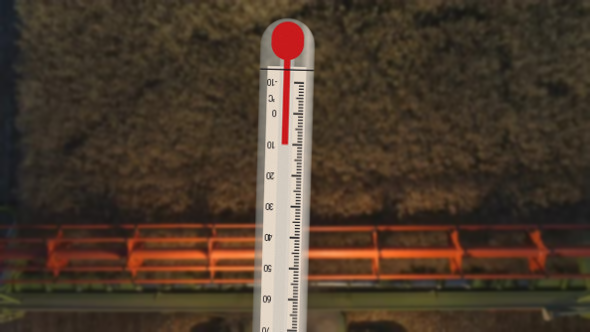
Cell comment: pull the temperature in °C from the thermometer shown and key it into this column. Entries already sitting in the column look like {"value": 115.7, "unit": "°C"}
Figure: {"value": 10, "unit": "°C"}
